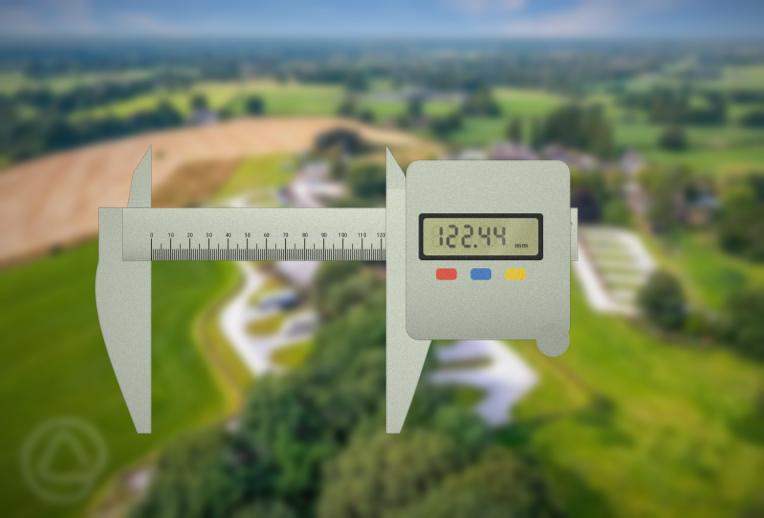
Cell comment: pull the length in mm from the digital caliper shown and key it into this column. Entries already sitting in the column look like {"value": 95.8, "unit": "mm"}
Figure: {"value": 122.44, "unit": "mm"}
